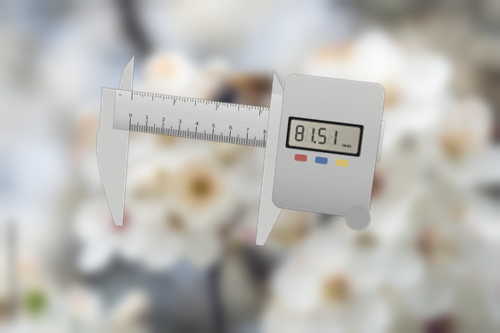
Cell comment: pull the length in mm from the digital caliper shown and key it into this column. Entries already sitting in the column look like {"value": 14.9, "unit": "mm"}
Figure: {"value": 81.51, "unit": "mm"}
